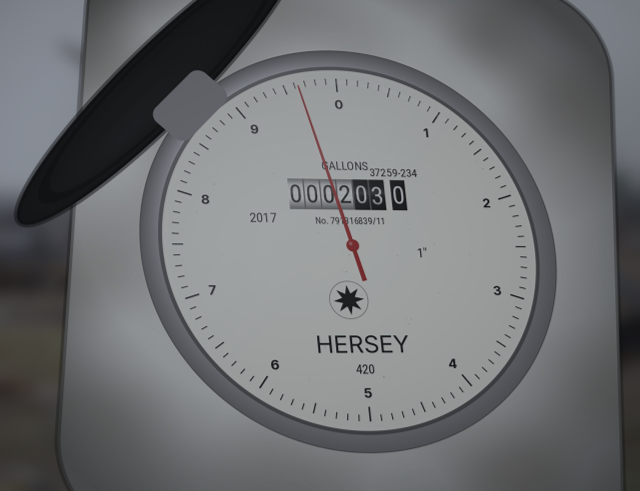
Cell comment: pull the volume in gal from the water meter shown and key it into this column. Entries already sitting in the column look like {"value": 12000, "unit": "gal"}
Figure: {"value": 2029.6, "unit": "gal"}
